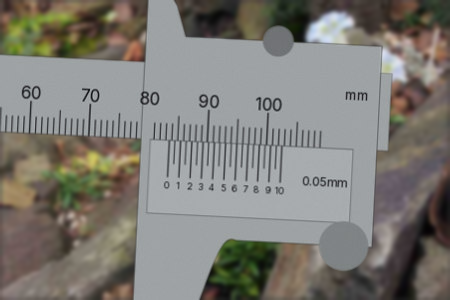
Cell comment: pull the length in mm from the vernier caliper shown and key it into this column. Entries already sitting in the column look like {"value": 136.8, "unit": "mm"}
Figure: {"value": 83.6, "unit": "mm"}
